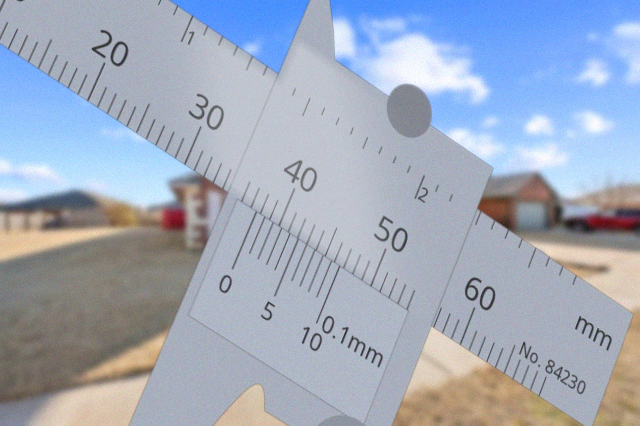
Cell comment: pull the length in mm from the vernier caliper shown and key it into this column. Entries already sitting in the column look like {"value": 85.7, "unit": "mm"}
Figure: {"value": 37.6, "unit": "mm"}
